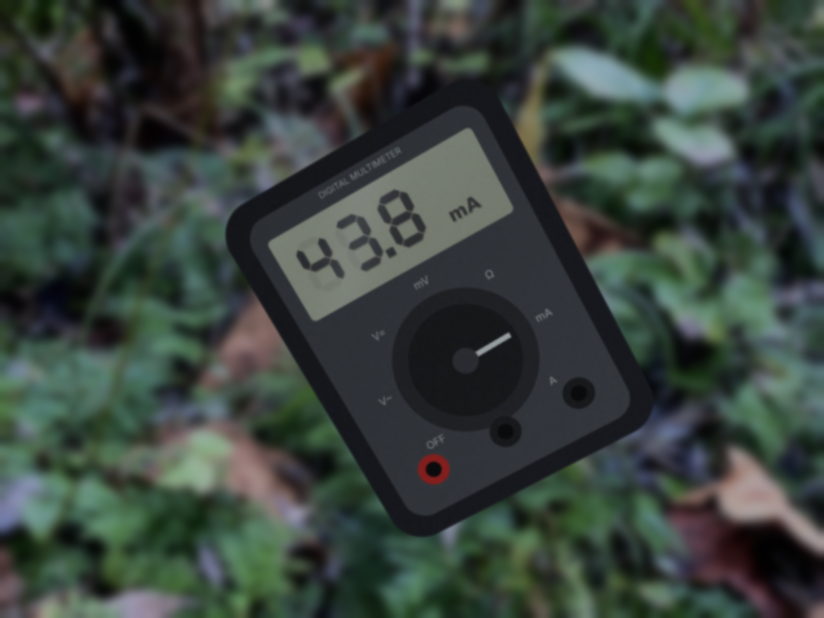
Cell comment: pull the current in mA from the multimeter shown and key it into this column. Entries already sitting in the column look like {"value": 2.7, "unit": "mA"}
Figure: {"value": 43.8, "unit": "mA"}
